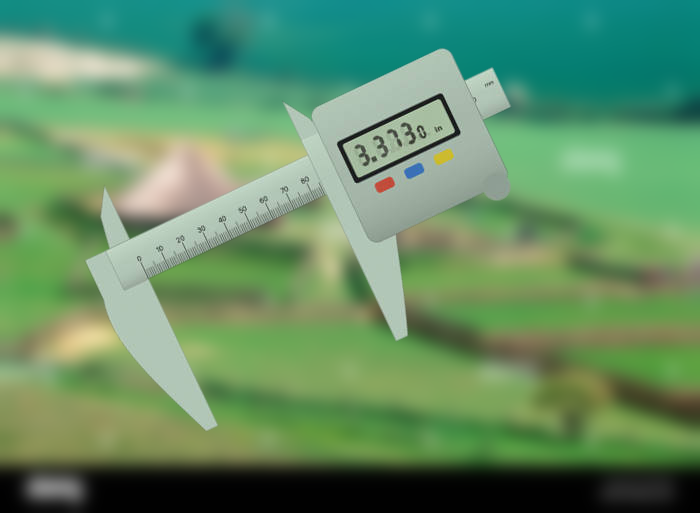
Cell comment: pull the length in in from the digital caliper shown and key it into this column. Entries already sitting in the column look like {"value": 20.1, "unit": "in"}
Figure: {"value": 3.3730, "unit": "in"}
